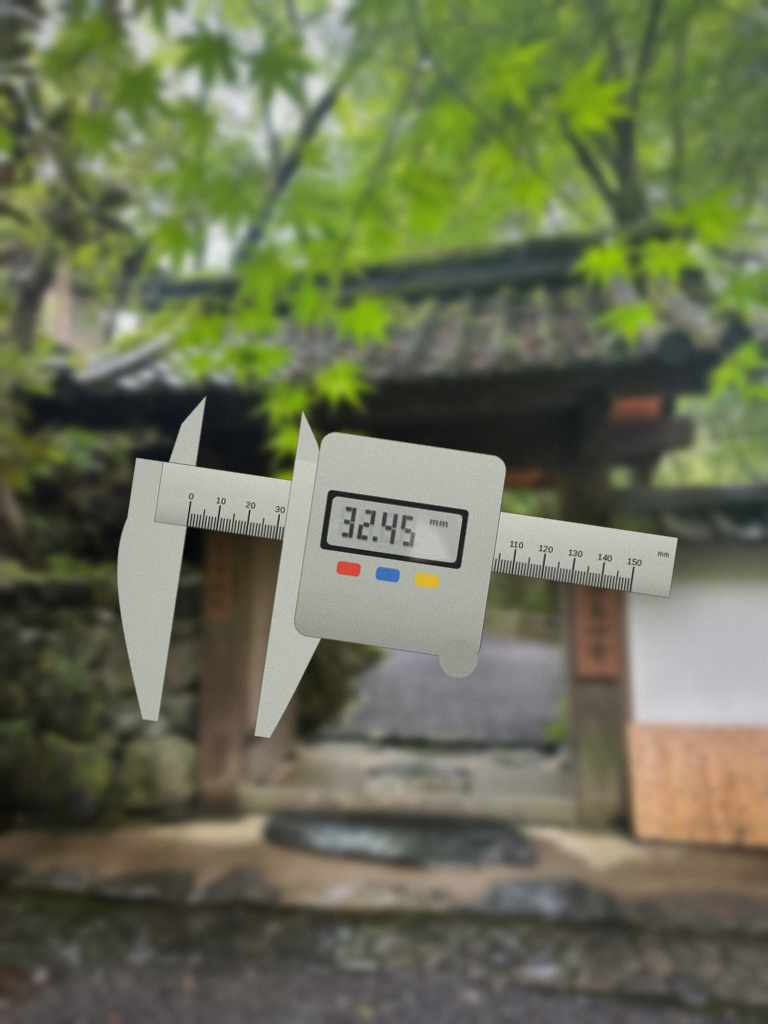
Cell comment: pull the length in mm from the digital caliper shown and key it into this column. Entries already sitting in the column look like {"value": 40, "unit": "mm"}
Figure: {"value": 32.45, "unit": "mm"}
